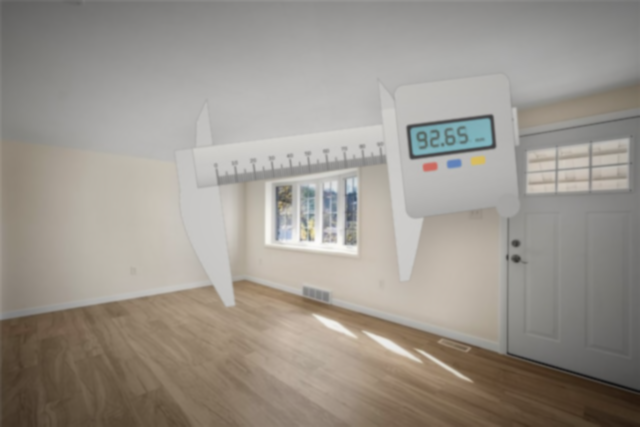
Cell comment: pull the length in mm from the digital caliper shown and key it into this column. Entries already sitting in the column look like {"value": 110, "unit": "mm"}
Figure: {"value": 92.65, "unit": "mm"}
